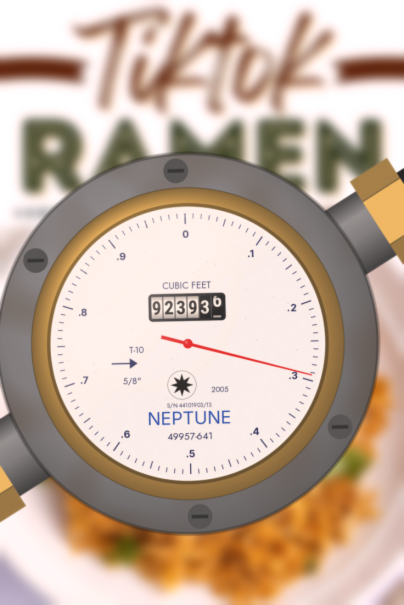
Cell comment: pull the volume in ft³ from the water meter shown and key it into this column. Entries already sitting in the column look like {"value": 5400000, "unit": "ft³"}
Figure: {"value": 923936.29, "unit": "ft³"}
